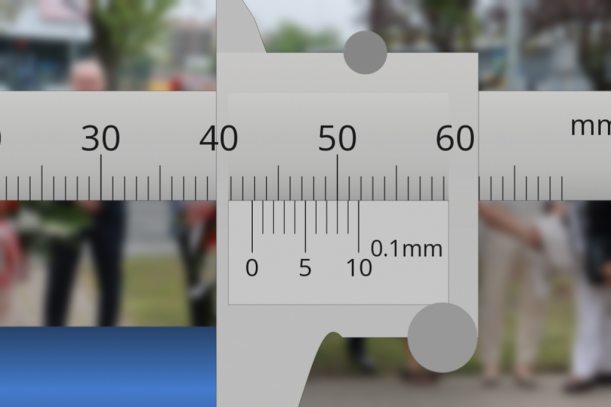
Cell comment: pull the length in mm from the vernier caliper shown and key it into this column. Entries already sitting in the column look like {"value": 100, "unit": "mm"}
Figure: {"value": 42.8, "unit": "mm"}
